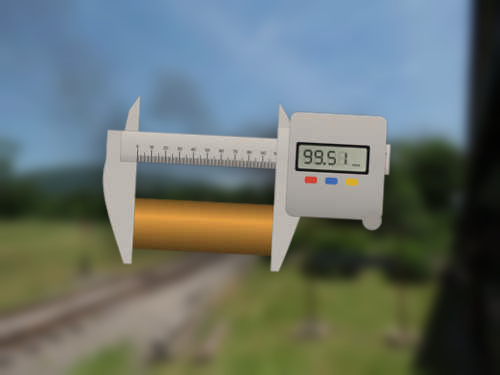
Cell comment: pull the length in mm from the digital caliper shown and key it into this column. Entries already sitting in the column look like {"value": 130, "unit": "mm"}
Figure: {"value": 99.51, "unit": "mm"}
